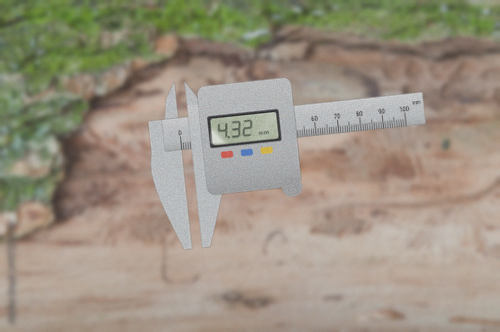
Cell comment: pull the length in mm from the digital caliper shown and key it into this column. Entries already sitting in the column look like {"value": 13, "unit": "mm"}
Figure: {"value": 4.32, "unit": "mm"}
